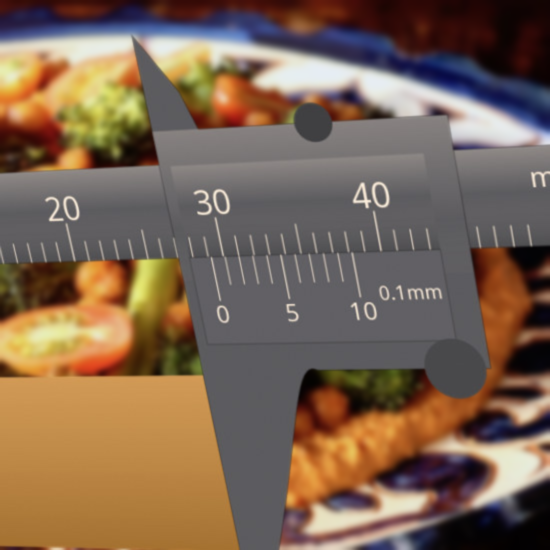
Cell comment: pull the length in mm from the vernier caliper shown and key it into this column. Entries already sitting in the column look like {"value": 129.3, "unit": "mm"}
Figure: {"value": 29.2, "unit": "mm"}
